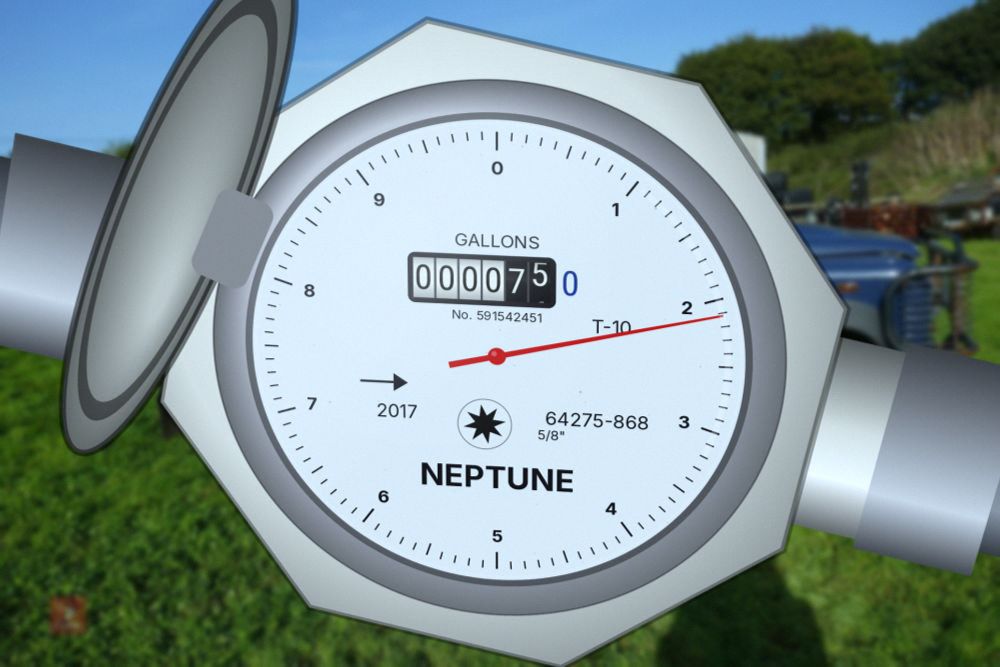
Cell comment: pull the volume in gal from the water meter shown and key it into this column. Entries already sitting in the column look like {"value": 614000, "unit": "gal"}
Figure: {"value": 752.1, "unit": "gal"}
